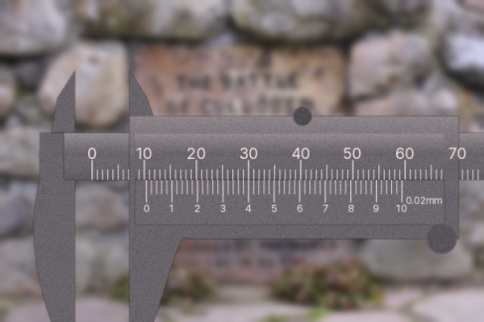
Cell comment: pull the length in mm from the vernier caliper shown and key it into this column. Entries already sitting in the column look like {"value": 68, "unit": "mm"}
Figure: {"value": 10.4, "unit": "mm"}
